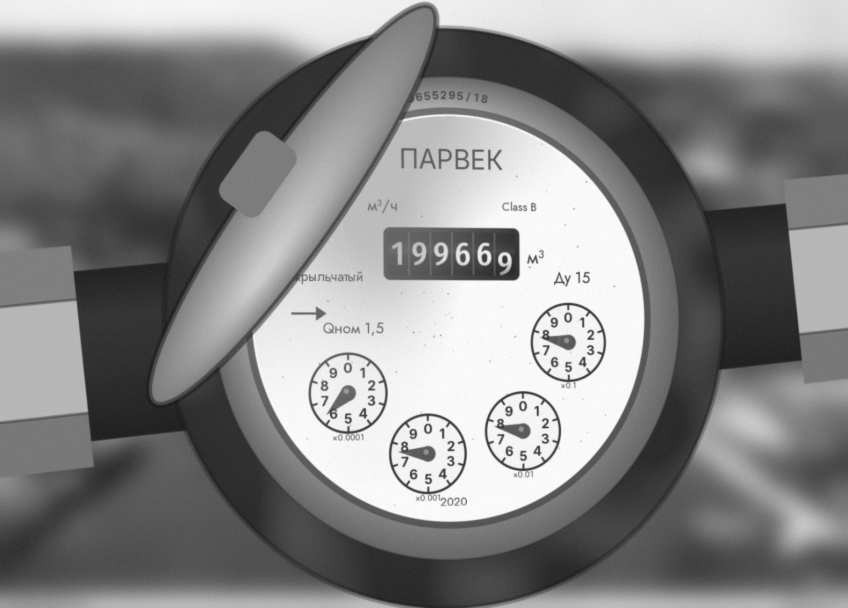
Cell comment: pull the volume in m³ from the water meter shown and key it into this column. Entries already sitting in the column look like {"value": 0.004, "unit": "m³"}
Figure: {"value": 199668.7776, "unit": "m³"}
